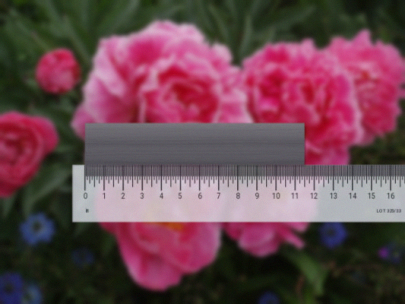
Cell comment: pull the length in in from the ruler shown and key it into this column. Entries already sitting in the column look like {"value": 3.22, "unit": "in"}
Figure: {"value": 11.5, "unit": "in"}
